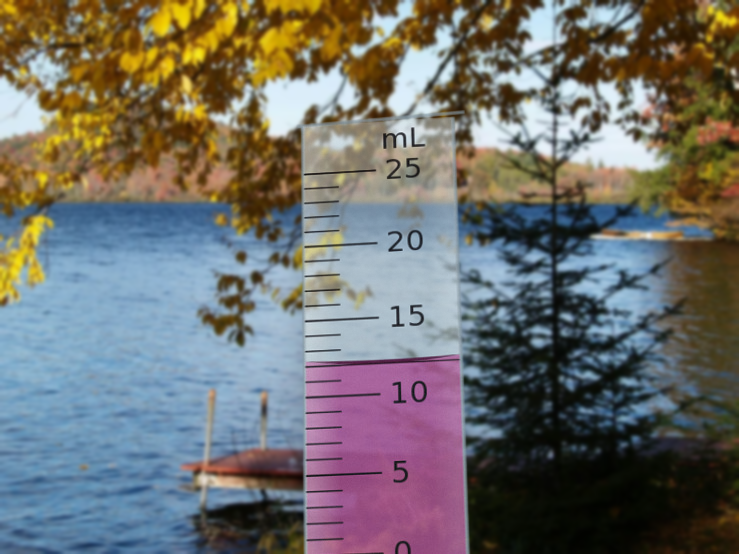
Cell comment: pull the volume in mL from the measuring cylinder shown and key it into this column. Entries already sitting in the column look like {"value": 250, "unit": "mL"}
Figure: {"value": 12, "unit": "mL"}
